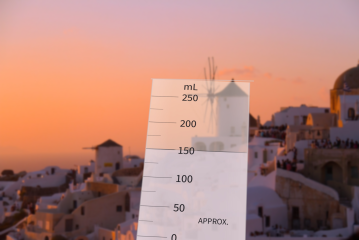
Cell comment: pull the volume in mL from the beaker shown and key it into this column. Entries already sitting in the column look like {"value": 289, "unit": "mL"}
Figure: {"value": 150, "unit": "mL"}
